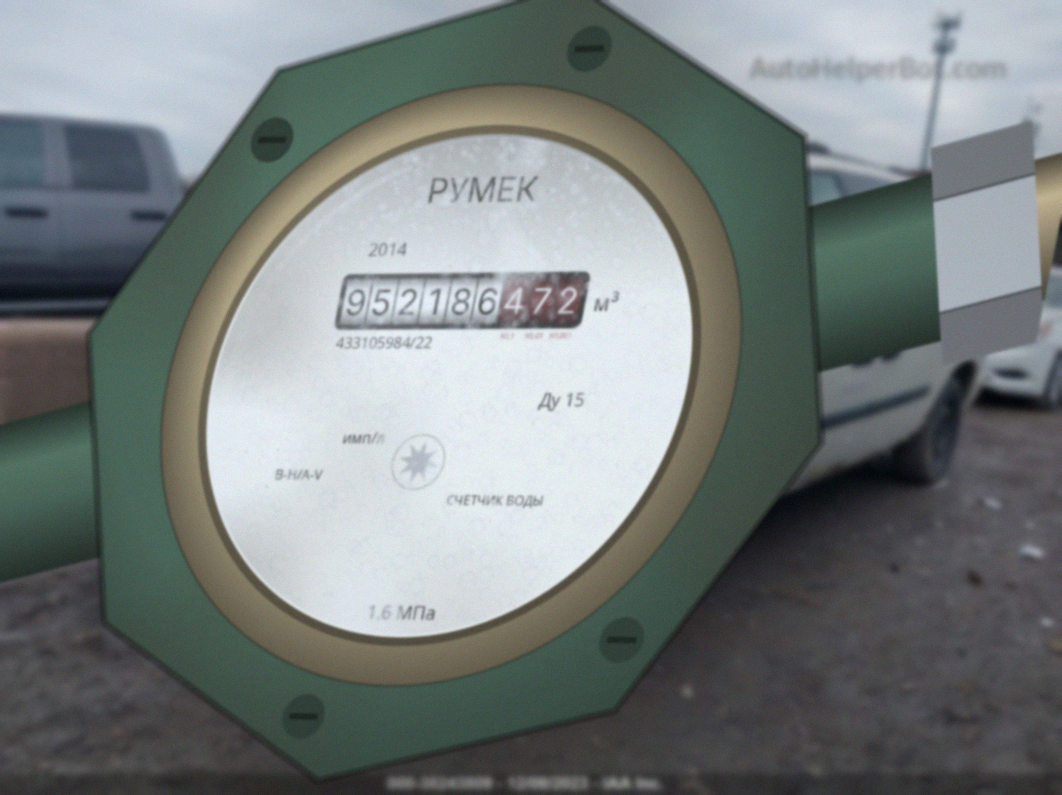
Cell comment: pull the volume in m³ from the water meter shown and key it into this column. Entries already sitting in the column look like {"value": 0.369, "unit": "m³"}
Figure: {"value": 952186.472, "unit": "m³"}
